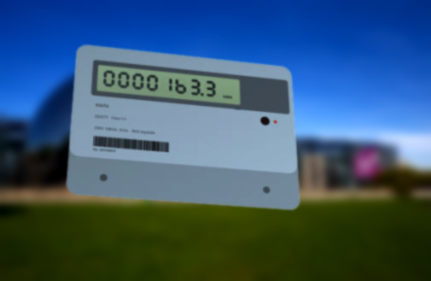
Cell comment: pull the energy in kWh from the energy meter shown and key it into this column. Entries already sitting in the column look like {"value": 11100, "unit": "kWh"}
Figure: {"value": 163.3, "unit": "kWh"}
